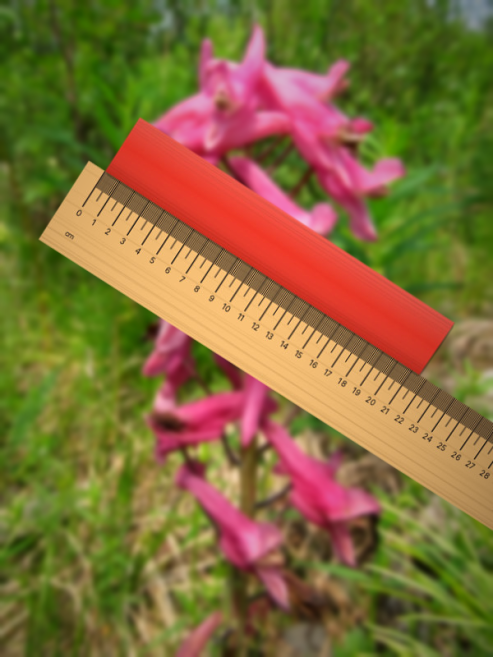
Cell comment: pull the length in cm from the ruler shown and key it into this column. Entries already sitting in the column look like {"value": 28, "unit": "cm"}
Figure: {"value": 21.5, "unit": "cm"}
